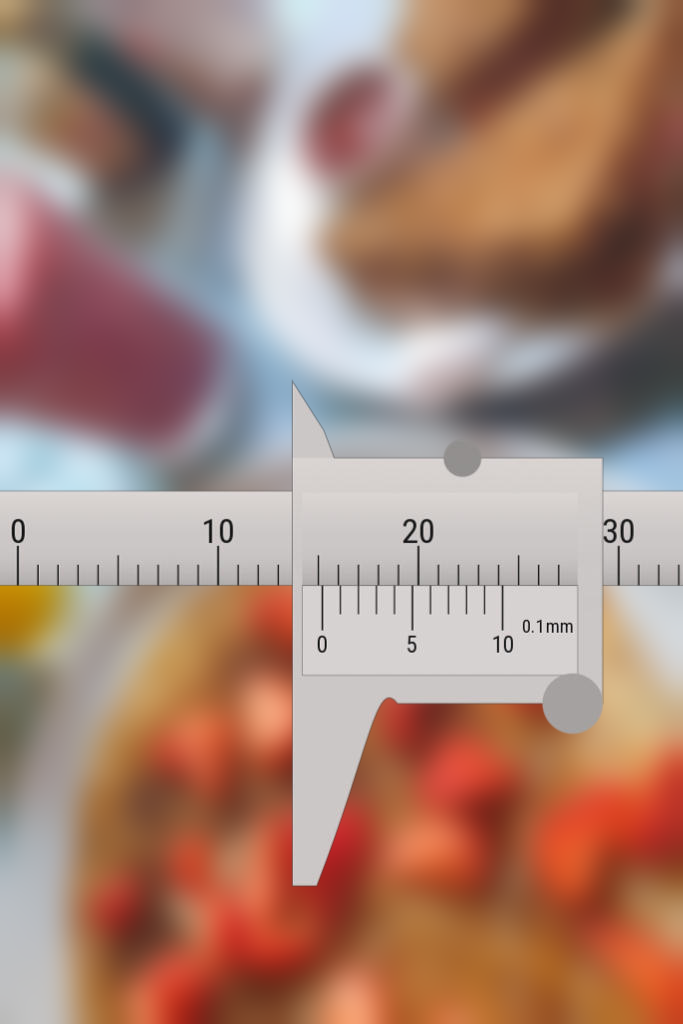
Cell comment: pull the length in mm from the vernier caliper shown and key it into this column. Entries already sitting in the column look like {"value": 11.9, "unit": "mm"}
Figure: {"value": 15.2, "unit": "mm"}
